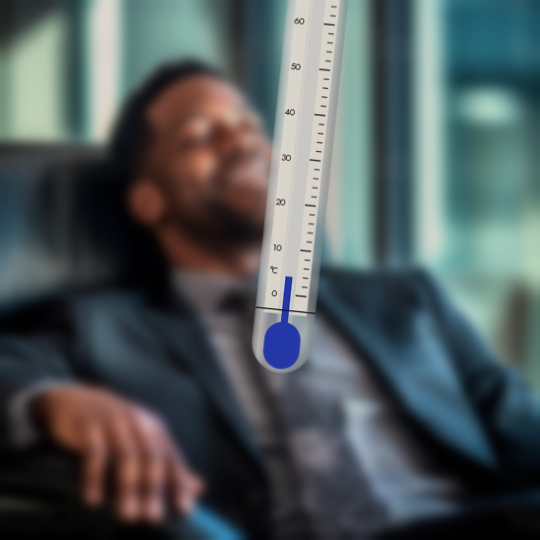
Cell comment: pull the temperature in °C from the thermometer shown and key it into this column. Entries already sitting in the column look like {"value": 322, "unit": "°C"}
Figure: {"value": 4, "unit": "°C"}
